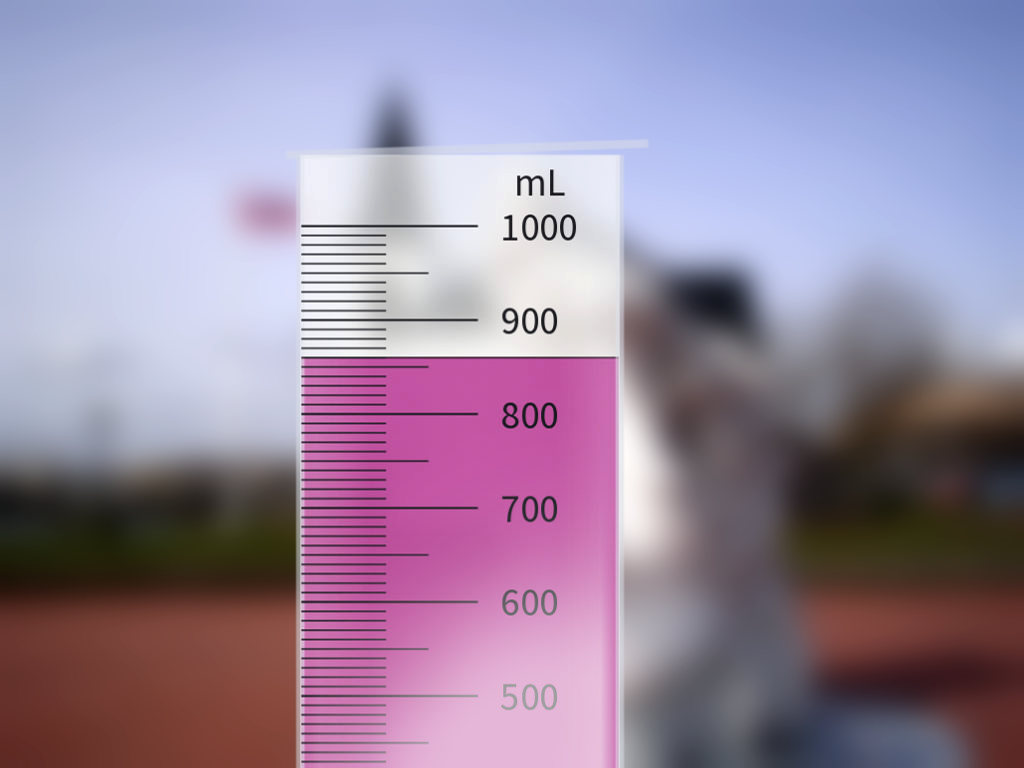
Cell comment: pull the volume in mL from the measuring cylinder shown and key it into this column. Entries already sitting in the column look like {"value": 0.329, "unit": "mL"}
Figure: {"value": 860, "unit": "mL"}
